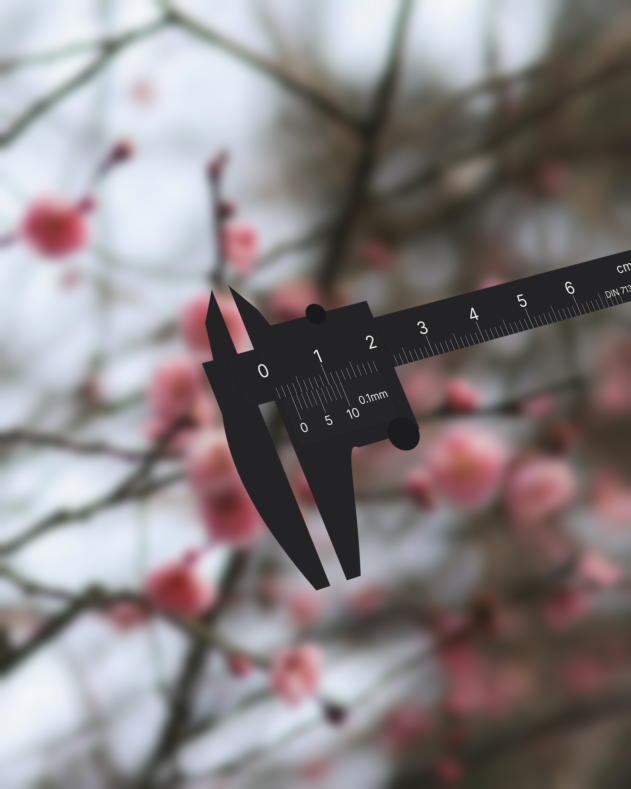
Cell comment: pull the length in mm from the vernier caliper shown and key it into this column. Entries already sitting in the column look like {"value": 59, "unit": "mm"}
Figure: {"value": 3.0, "unit": "mm"}
